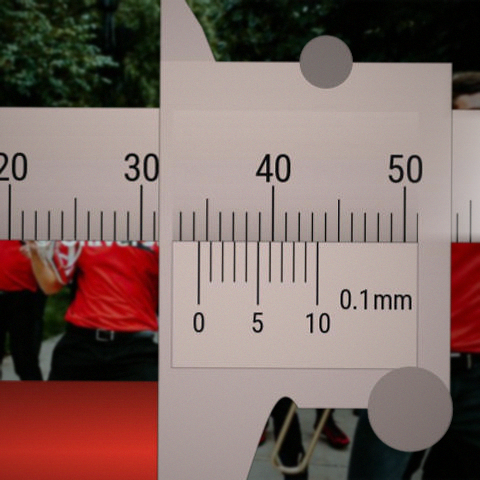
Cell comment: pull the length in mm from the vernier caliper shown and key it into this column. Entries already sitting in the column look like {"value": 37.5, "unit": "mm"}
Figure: {"value": 34.4, "unit": "mm"}
